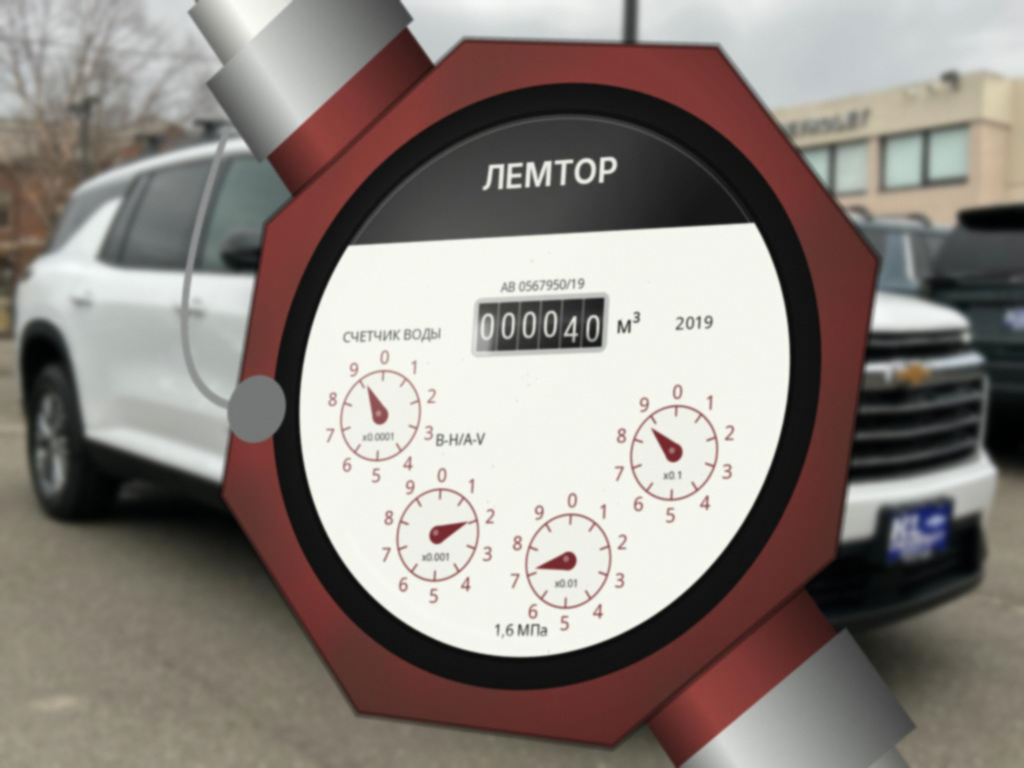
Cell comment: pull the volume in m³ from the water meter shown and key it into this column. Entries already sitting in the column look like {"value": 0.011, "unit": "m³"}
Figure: {"value": 39.8719, "unit": "m³"}
